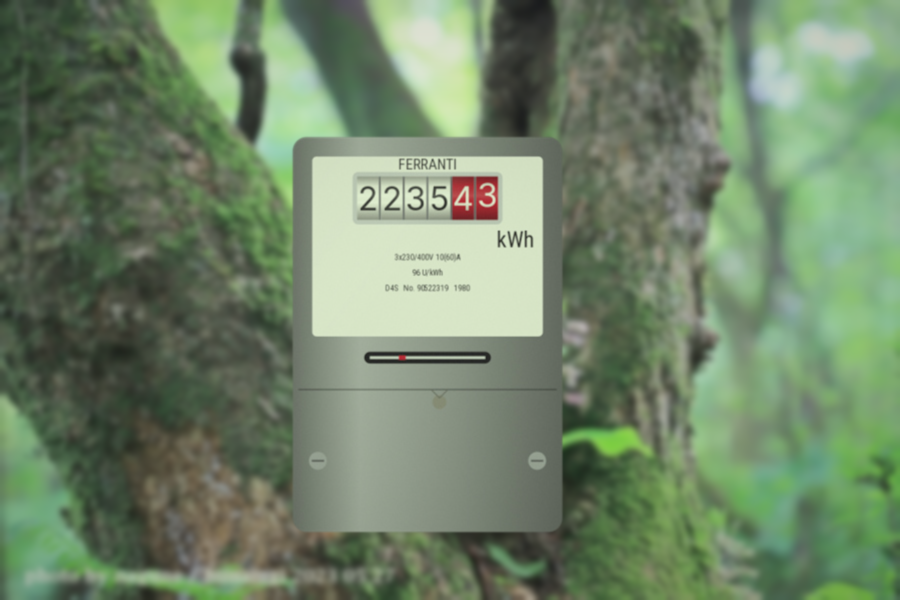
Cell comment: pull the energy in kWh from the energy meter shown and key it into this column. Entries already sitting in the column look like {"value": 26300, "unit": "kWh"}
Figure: {"value": 2235.43, "unit": "kWh"}
